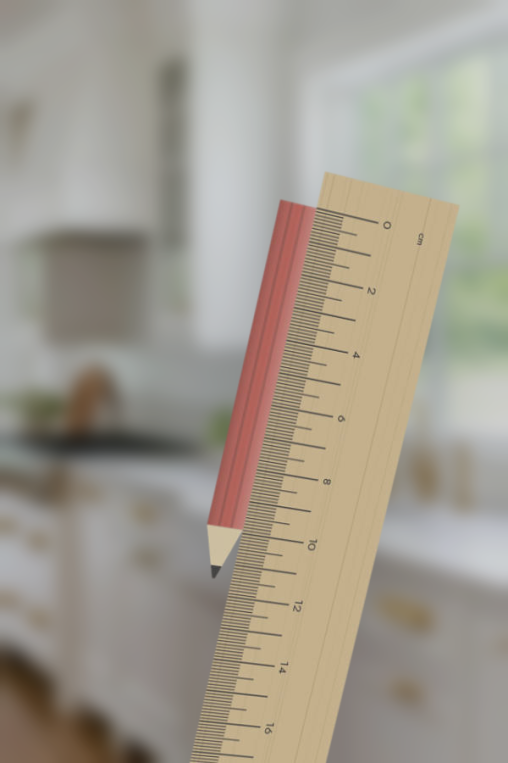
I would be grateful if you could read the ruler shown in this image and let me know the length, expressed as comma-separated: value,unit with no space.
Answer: 11.5,cm
